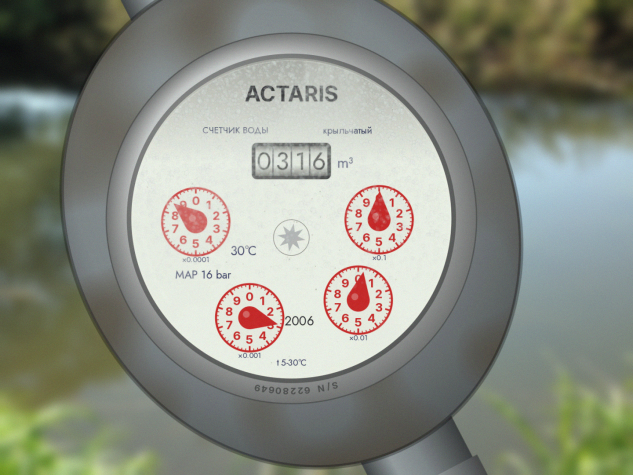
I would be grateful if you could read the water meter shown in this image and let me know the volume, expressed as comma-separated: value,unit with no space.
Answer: 316.0028,m³
